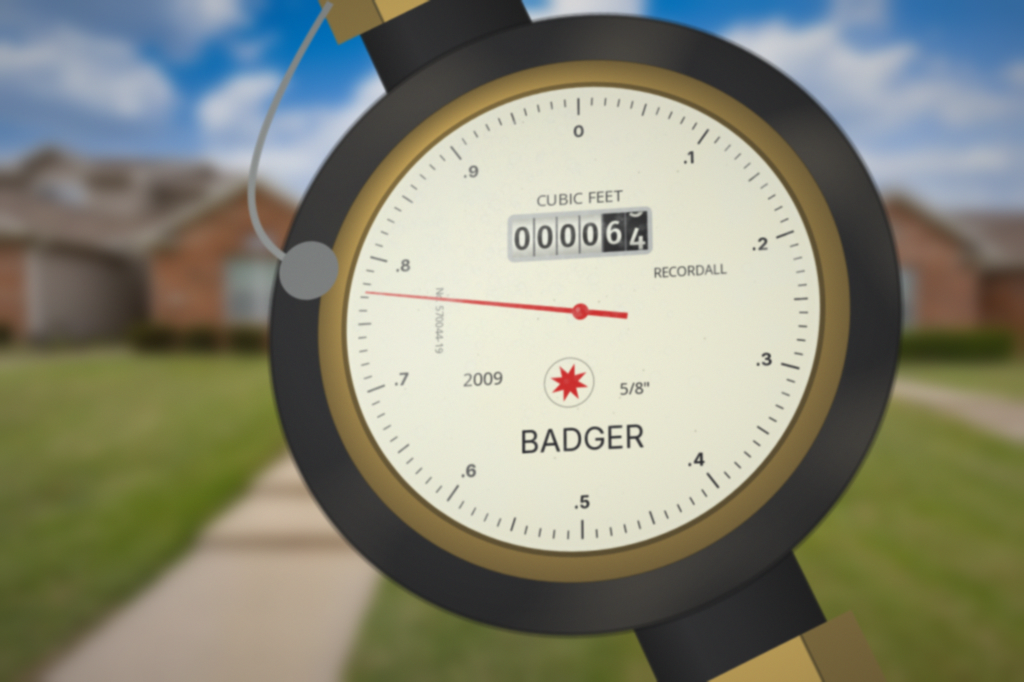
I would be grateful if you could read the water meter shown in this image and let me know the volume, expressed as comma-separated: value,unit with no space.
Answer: 63.77,ft³
